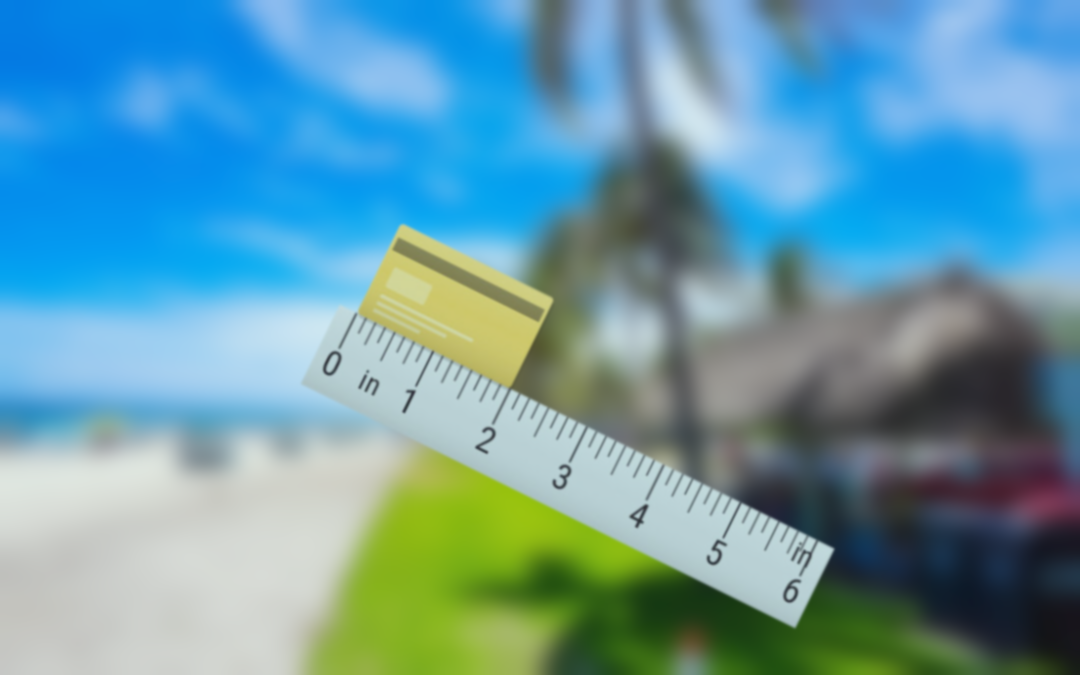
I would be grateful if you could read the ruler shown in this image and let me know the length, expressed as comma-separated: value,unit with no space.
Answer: 2,in
